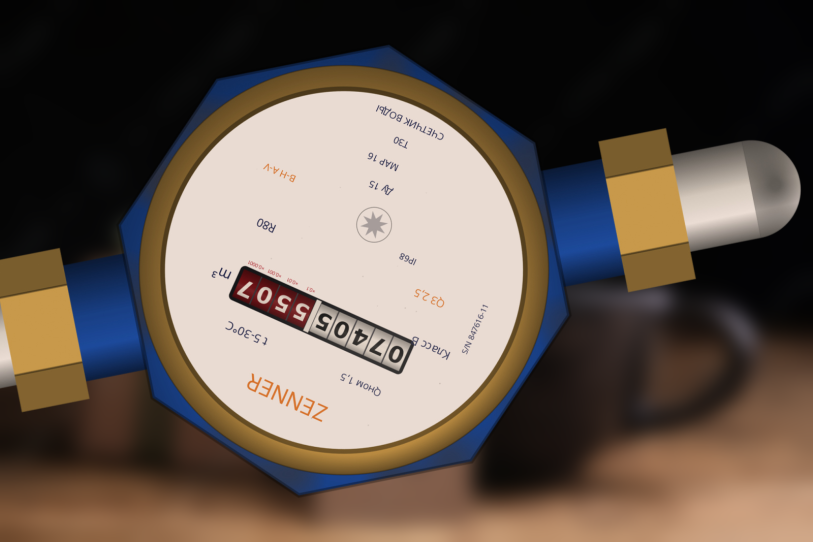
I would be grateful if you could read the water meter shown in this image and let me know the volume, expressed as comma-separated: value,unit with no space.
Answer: 7405.5507,m³
